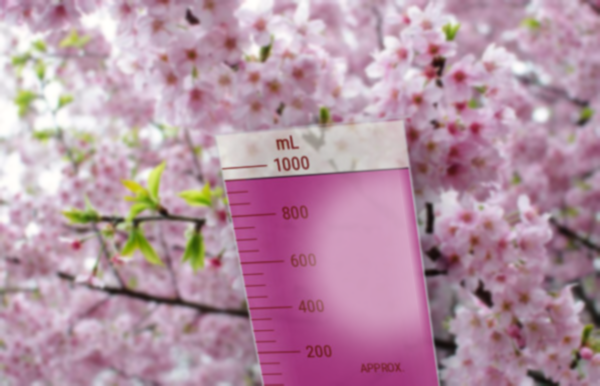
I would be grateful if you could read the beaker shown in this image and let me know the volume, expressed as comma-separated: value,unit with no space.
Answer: 950,mL
